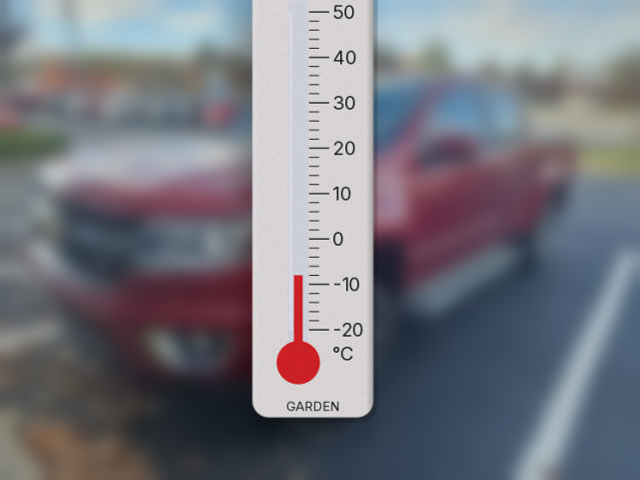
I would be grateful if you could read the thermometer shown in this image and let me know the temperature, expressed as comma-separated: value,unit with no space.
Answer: -8,°C
